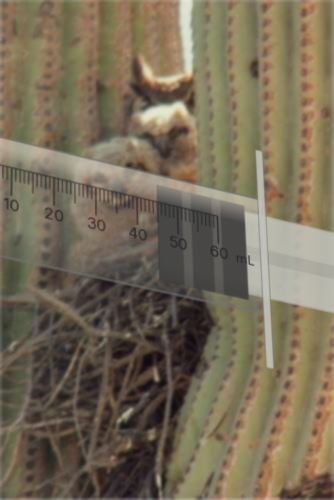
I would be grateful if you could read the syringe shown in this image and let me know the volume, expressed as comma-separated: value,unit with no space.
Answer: 45,mL
